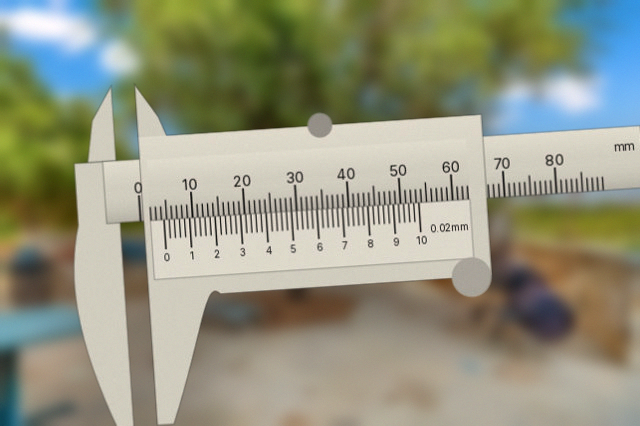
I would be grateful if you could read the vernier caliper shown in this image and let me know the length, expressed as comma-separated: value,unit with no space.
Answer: 4.5,mm
